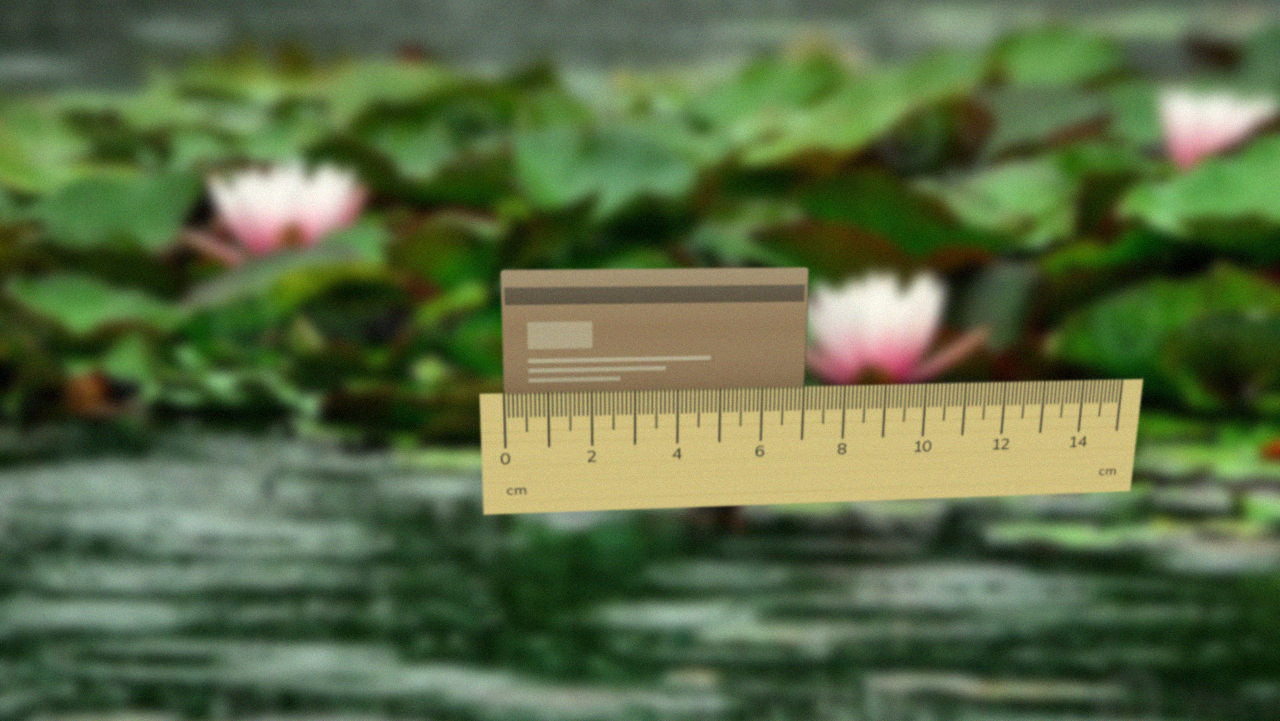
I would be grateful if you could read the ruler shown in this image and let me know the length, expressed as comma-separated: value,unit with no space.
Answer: 7,cm
